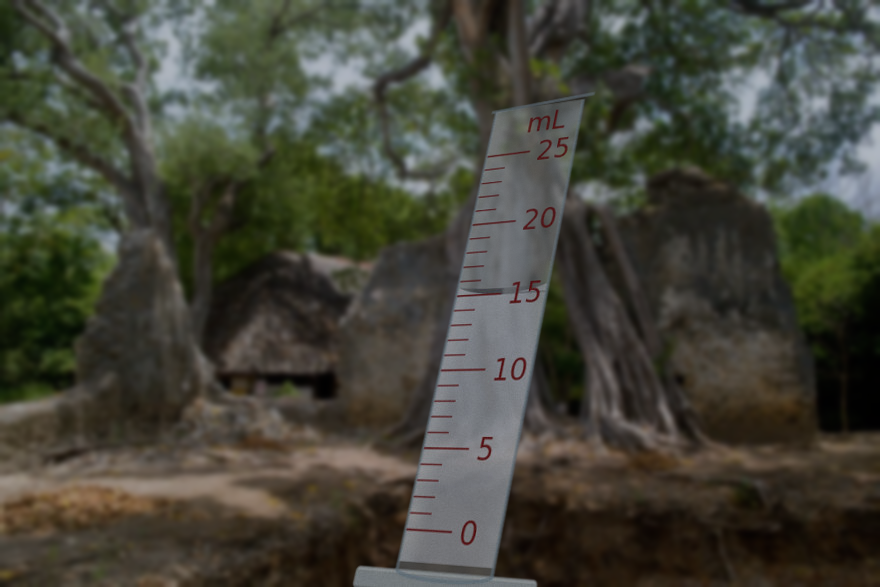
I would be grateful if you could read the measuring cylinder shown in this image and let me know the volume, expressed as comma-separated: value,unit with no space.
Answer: 15,mL
